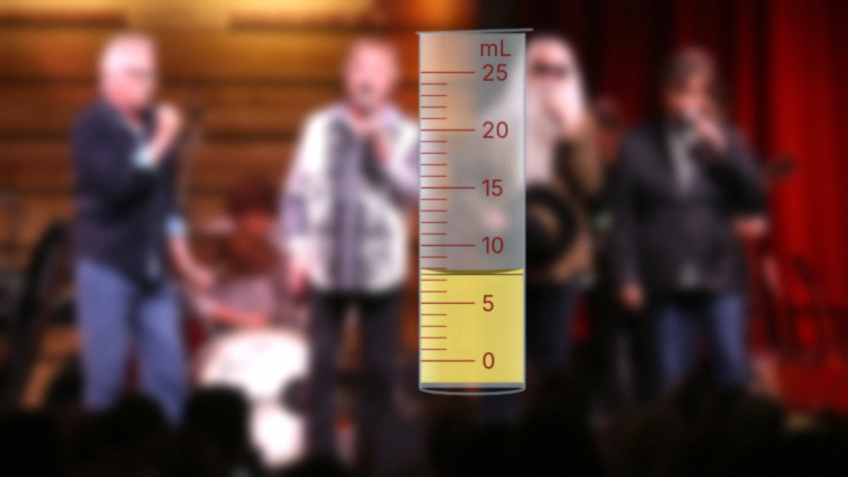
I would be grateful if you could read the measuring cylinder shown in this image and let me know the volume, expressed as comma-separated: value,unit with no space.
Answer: 7.5,mL
